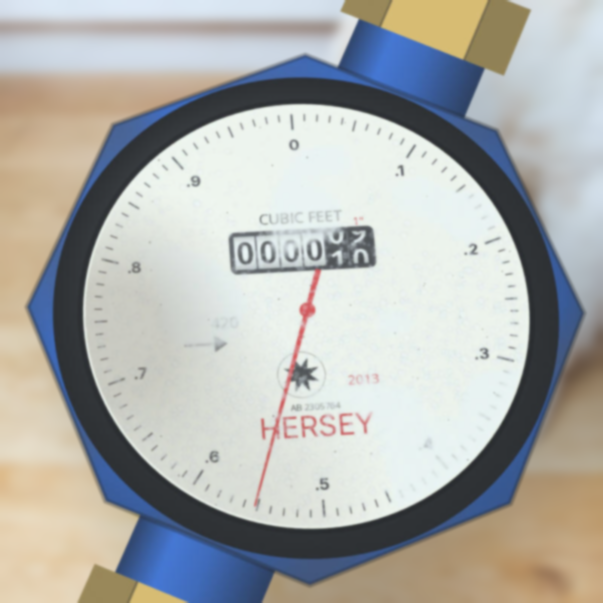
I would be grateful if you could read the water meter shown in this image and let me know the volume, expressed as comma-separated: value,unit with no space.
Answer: 9.55,ft³
